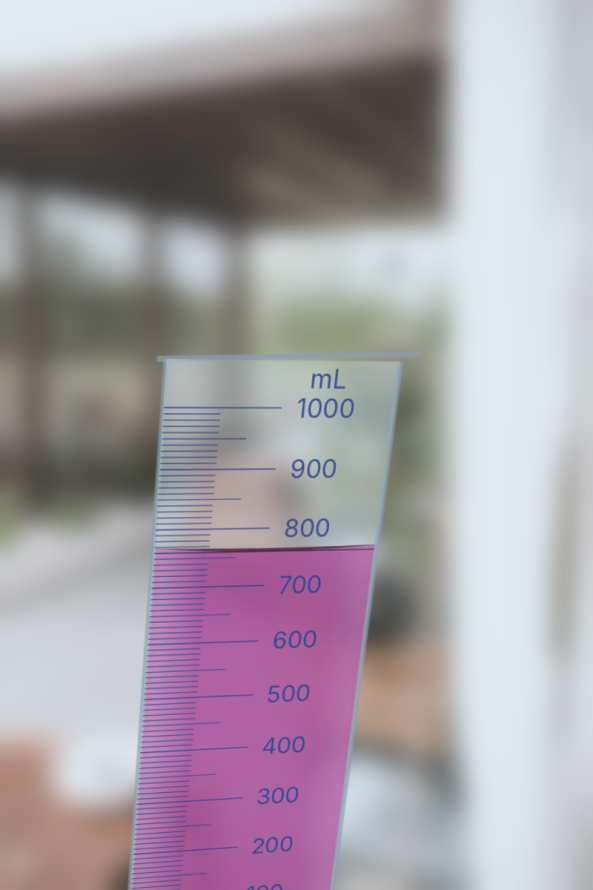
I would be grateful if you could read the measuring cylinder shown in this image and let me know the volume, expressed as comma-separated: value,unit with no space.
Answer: 760,mL
